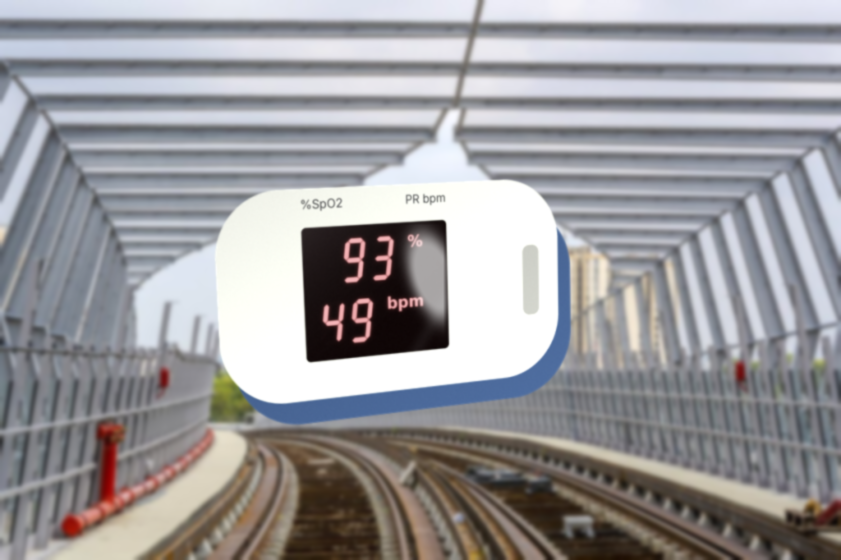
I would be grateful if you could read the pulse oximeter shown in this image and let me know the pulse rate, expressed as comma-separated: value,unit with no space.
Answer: 49,bpm
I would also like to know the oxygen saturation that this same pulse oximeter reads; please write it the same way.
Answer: 93,%
